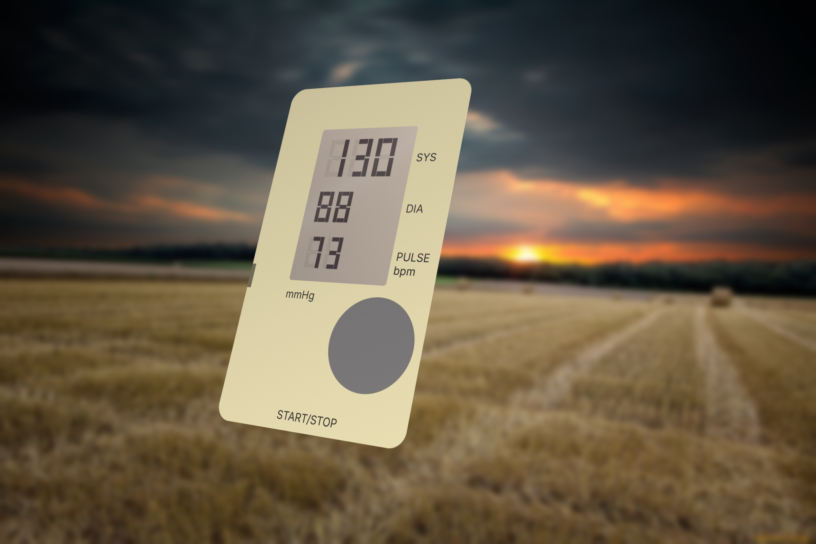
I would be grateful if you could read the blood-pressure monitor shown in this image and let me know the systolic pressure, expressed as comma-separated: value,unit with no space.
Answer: 130,mmHg
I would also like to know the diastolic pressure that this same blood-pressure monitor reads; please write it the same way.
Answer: 88,mmHg
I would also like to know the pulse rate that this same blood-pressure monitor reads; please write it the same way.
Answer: 73,bpm
